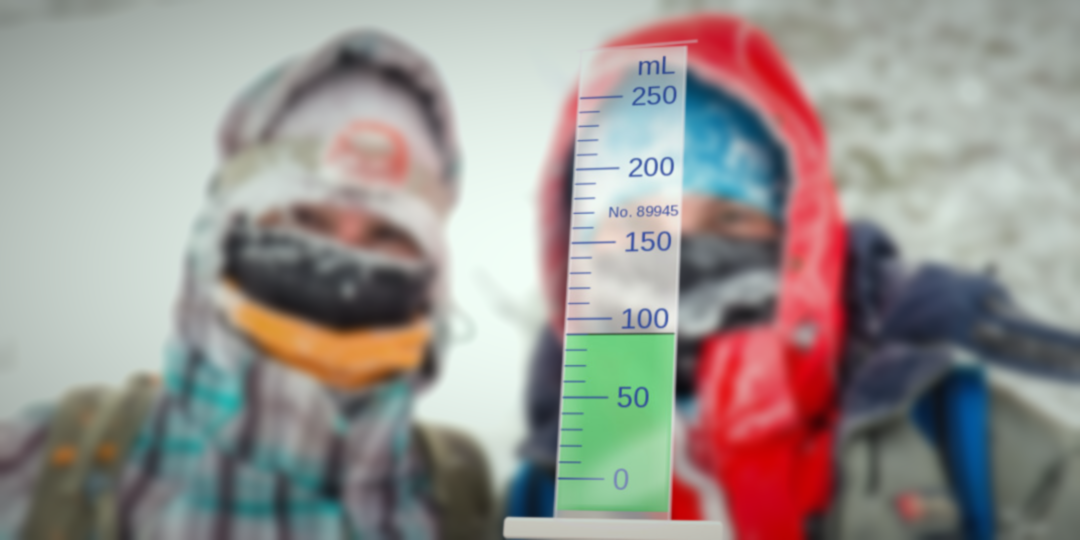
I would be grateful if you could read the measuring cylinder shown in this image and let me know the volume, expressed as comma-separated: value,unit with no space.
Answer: 90,mL
